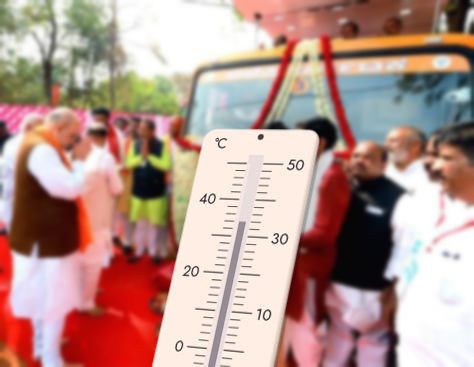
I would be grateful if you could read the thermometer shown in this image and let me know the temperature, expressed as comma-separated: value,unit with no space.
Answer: 34,°C
